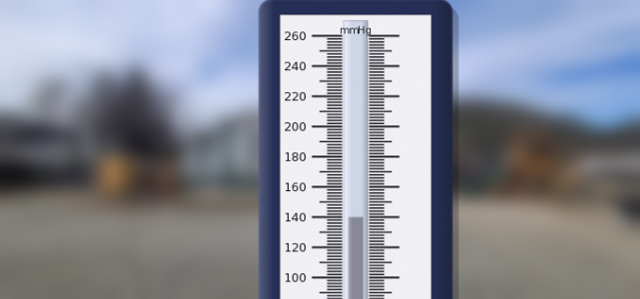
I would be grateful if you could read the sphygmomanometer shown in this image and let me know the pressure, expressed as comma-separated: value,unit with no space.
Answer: 140,mmHg
